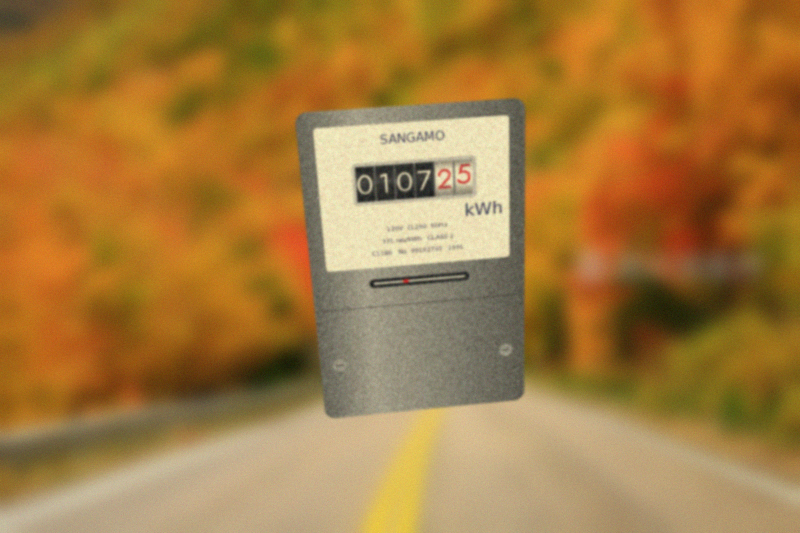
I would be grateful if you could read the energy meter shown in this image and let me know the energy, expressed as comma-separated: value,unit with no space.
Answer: 107.25,kWh
